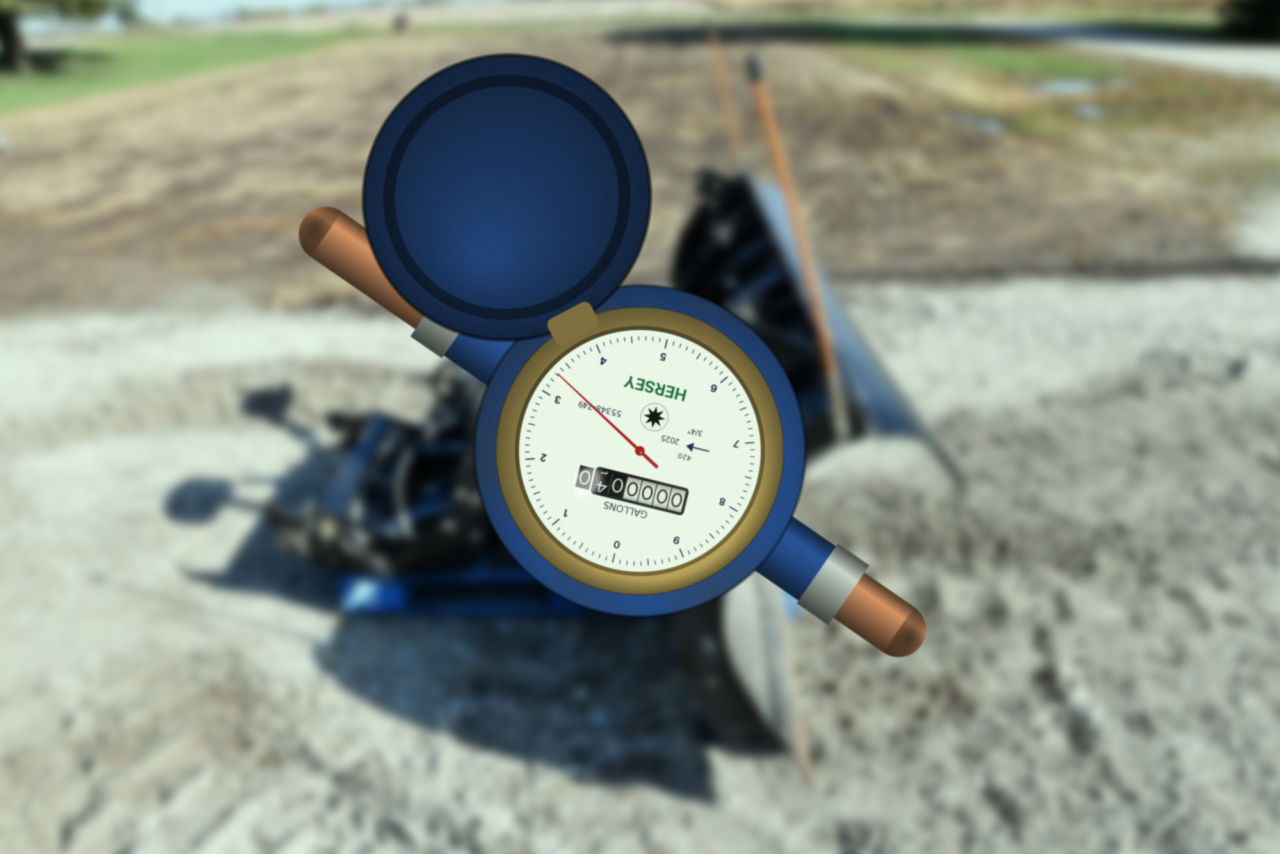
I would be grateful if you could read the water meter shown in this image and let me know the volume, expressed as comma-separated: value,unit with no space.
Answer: 43.3,gal
